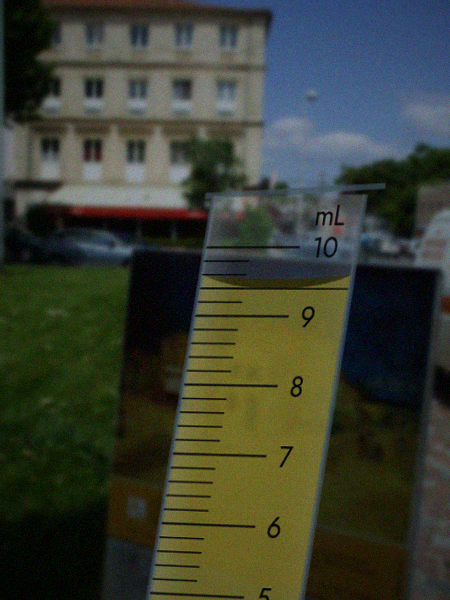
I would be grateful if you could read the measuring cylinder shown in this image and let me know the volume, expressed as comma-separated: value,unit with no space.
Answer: 9.4,mL
